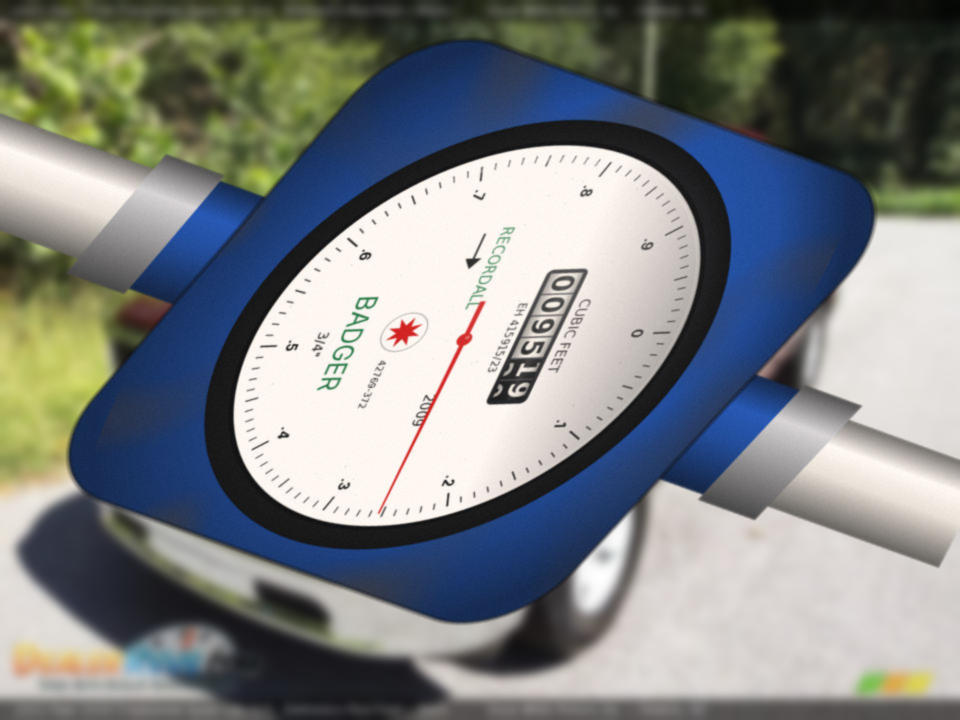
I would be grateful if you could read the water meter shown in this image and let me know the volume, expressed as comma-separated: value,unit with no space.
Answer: 9519.25,ft³
